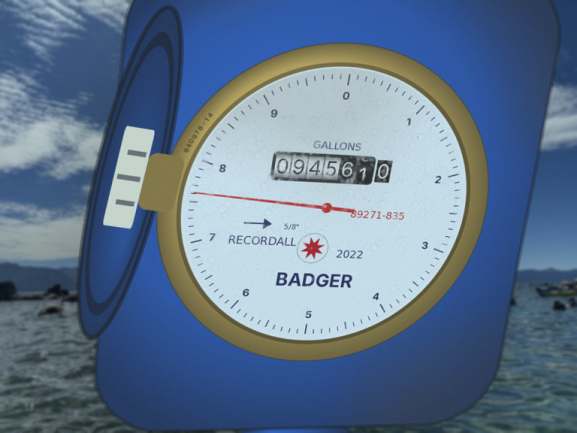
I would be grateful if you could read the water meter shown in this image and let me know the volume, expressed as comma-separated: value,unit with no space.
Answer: 945607.6,gal
